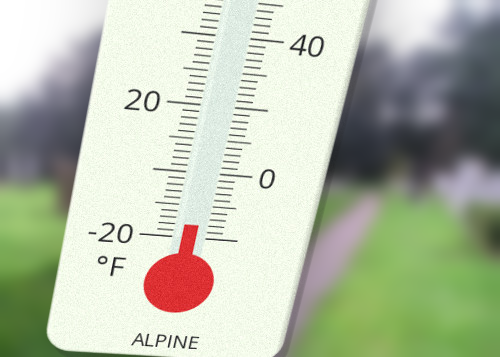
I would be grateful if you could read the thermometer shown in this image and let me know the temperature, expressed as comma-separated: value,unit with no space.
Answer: -16,°F
